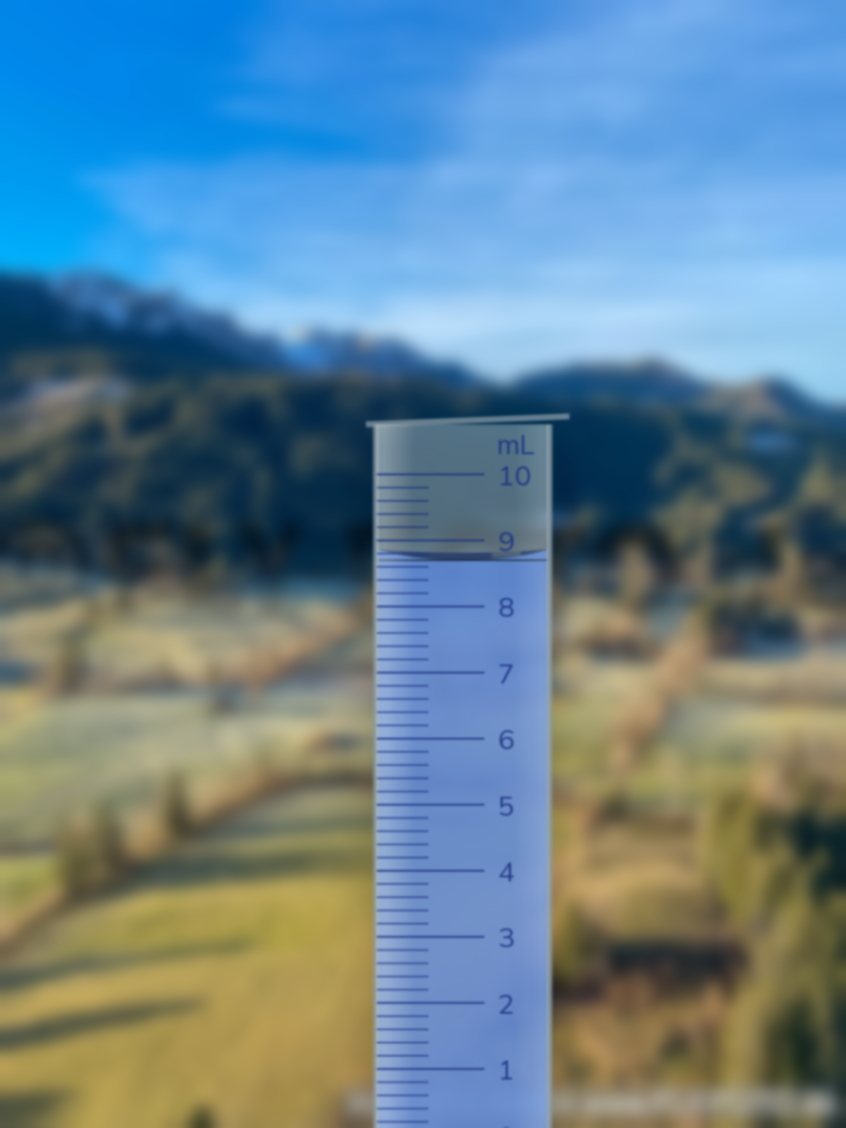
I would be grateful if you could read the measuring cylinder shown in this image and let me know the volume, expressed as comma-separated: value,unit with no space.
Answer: 8.7,mL
